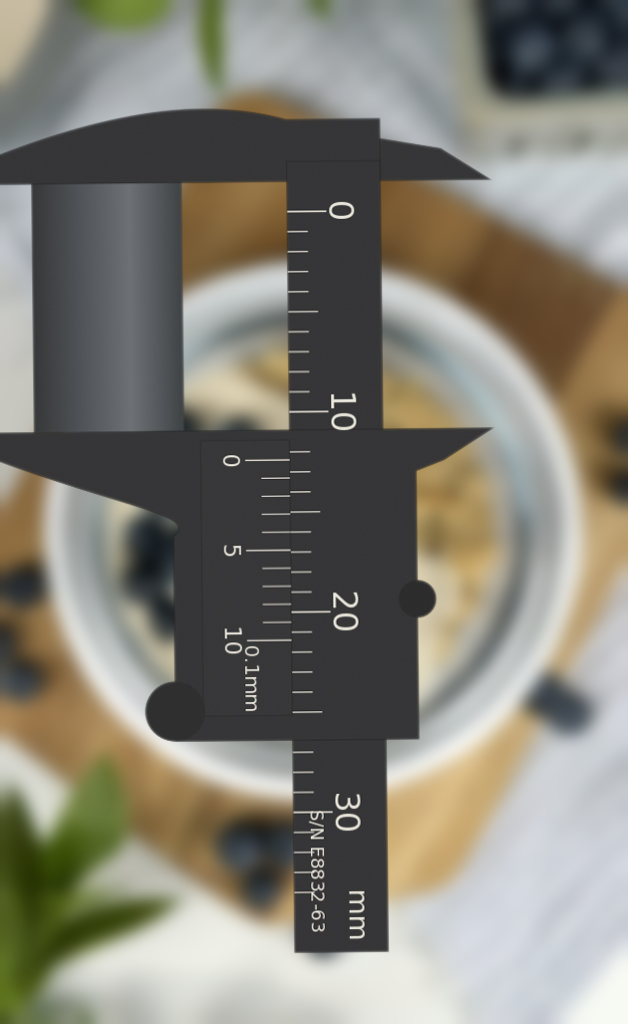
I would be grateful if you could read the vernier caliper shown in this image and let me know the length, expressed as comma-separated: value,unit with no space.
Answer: 12.4,mm
